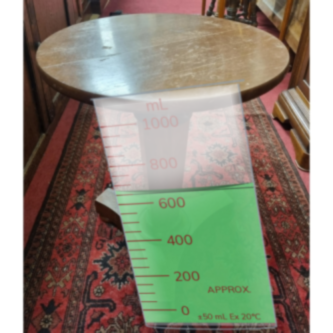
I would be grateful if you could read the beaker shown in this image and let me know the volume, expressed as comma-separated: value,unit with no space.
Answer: 650,mL
